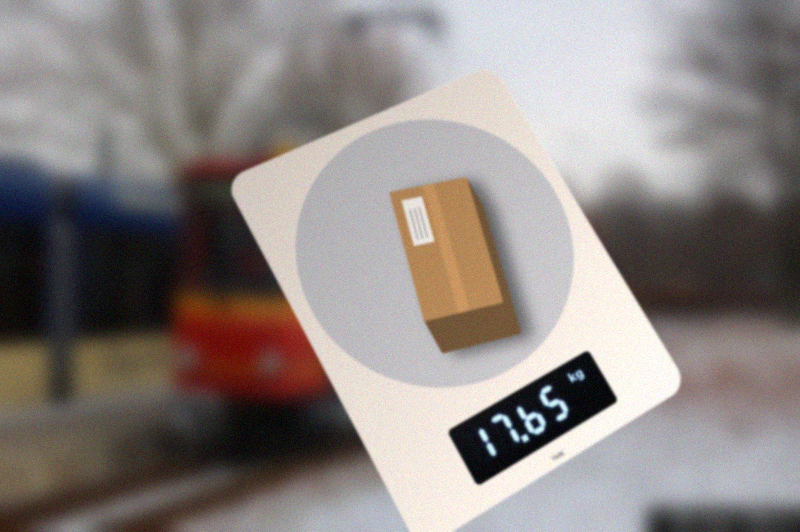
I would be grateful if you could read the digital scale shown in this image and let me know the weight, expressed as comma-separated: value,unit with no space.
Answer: 17.65,kg
